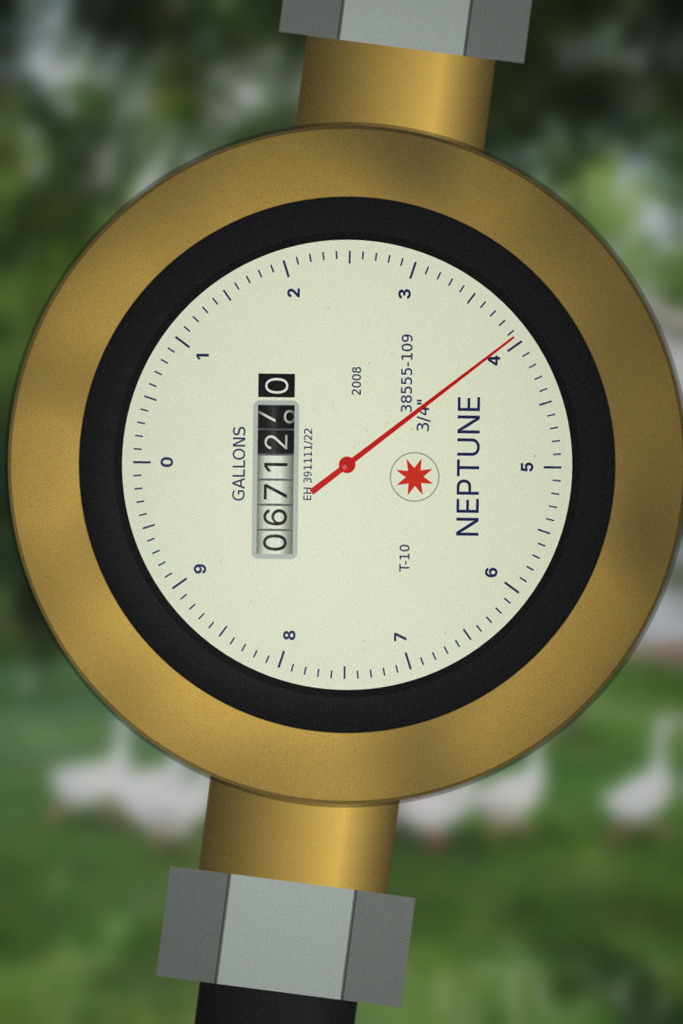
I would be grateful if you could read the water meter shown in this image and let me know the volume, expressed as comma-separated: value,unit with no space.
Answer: 671273.9,gal
